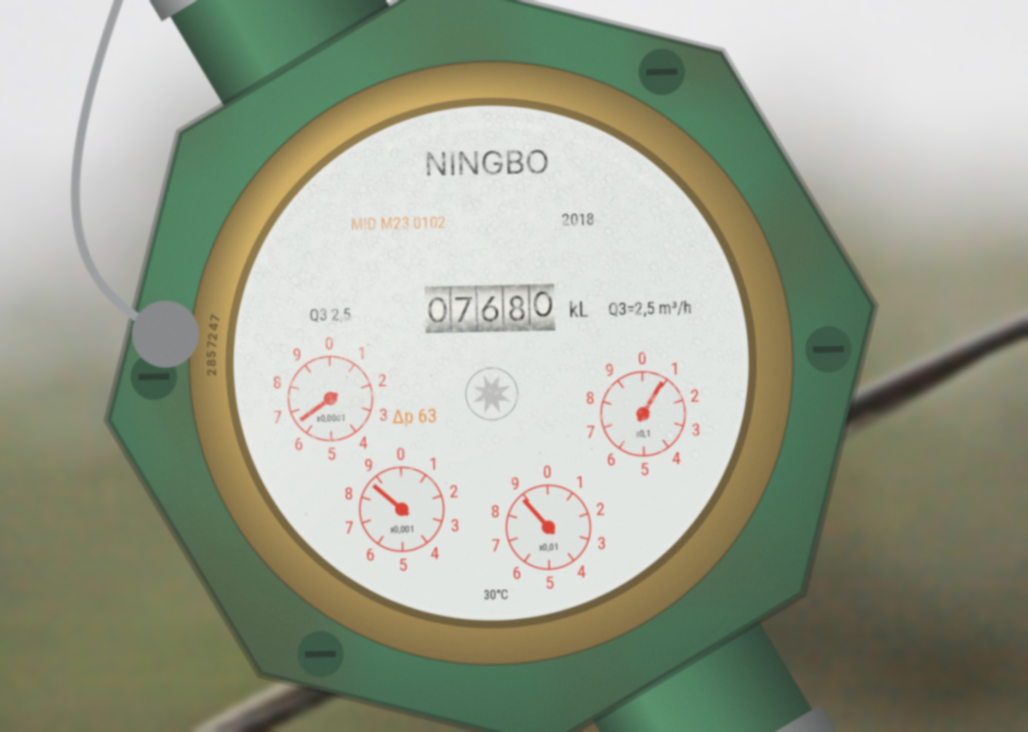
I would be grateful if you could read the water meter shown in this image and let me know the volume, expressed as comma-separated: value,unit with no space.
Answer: 7680.0886,kL
